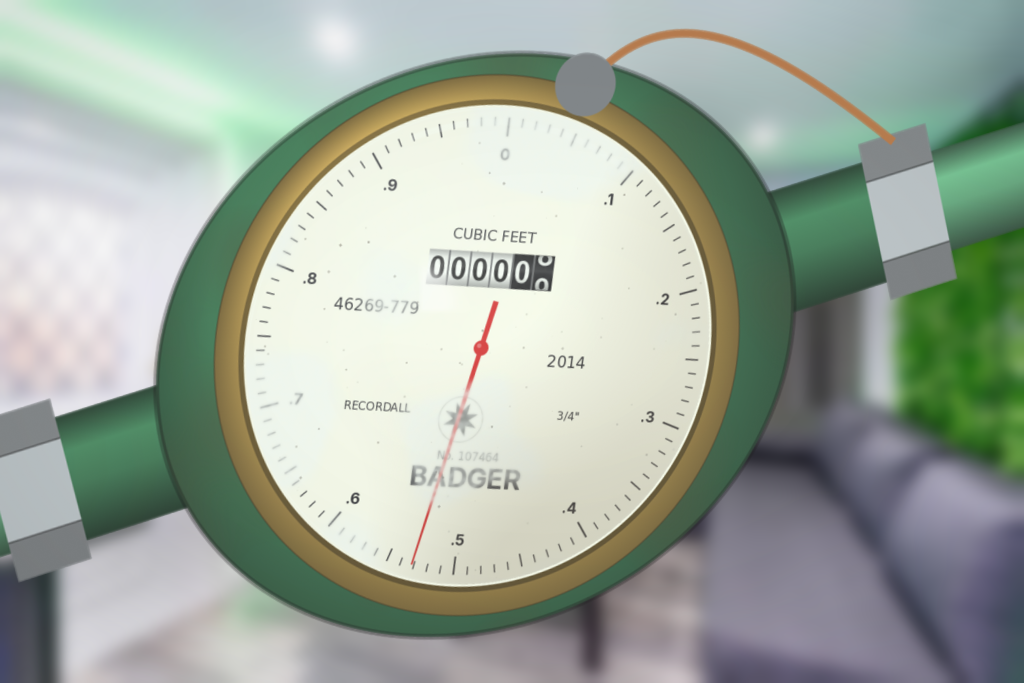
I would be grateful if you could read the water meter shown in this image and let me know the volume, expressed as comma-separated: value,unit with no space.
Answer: 8.53,ft³
